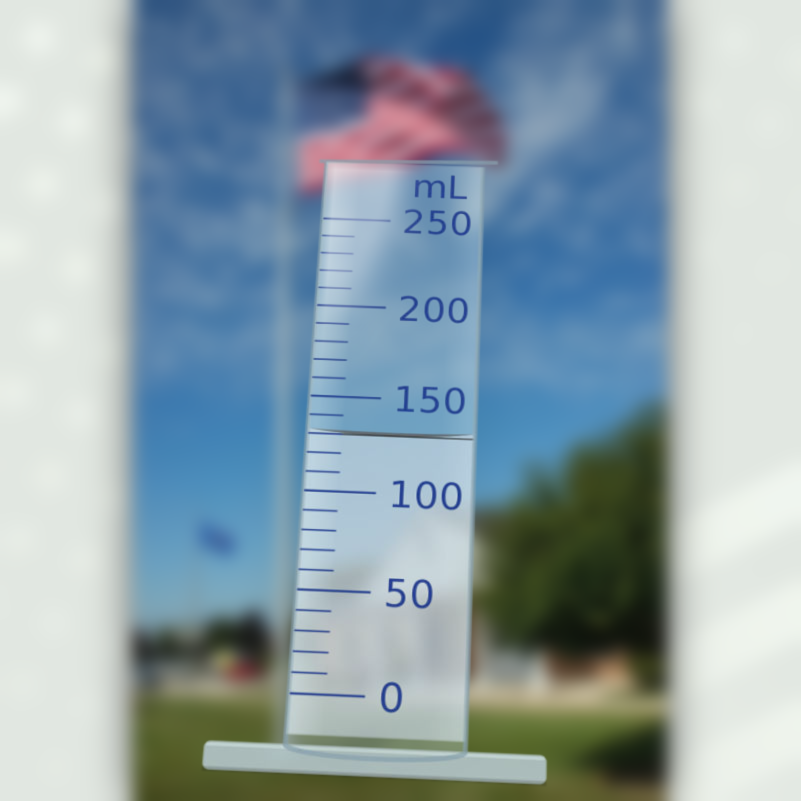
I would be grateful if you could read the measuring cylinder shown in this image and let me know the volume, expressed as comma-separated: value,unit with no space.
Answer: 130,mL
